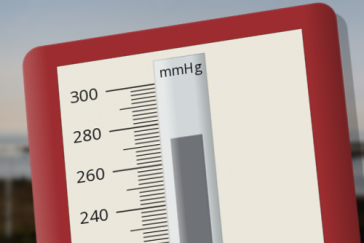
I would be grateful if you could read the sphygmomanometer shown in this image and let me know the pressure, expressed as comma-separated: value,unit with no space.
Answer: 272,mmHg
